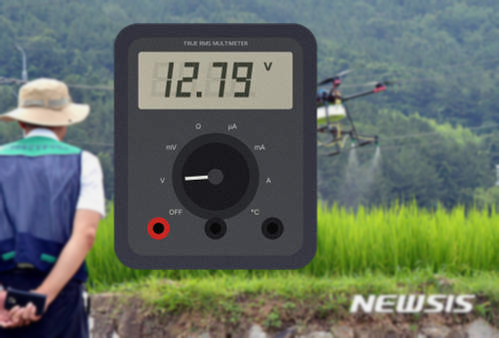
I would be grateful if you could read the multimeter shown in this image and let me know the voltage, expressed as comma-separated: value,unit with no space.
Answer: 12.79,V
